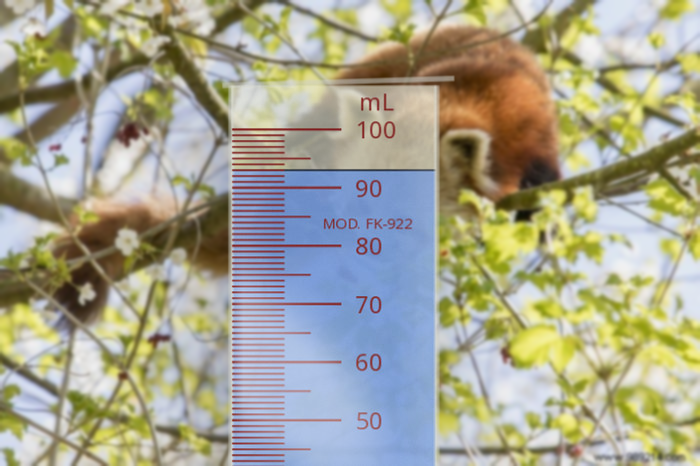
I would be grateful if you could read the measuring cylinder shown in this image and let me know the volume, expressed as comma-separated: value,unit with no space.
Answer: 93,mL
